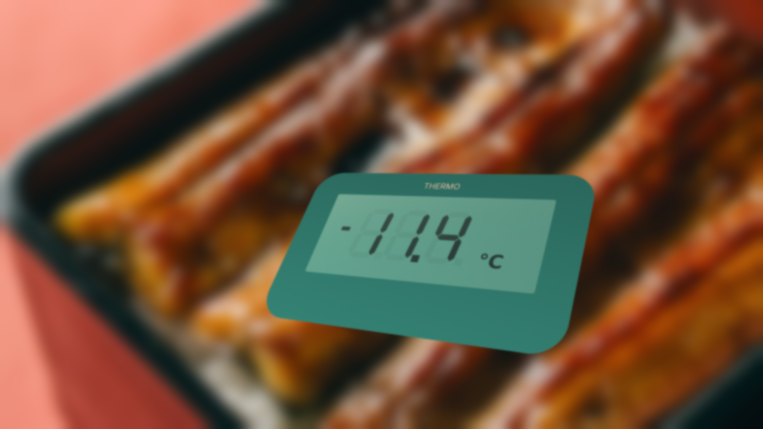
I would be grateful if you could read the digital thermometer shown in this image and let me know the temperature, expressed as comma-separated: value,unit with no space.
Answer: -11.4,°C
